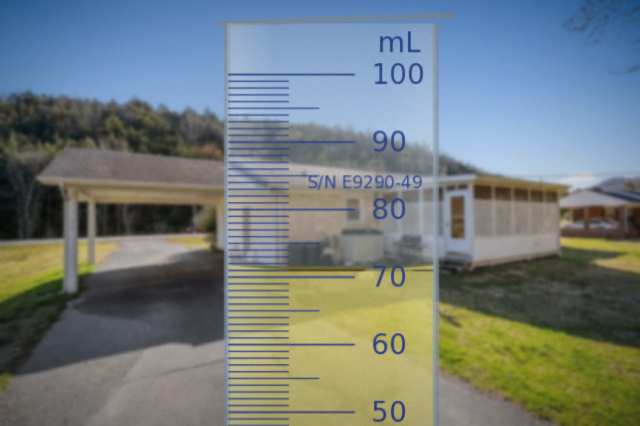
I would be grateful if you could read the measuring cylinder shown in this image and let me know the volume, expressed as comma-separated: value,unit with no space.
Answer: 71,mL
